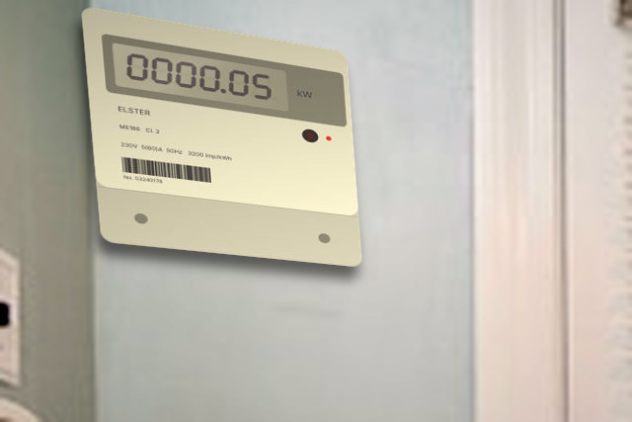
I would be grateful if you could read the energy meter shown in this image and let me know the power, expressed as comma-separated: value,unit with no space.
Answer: 0.05,kW
